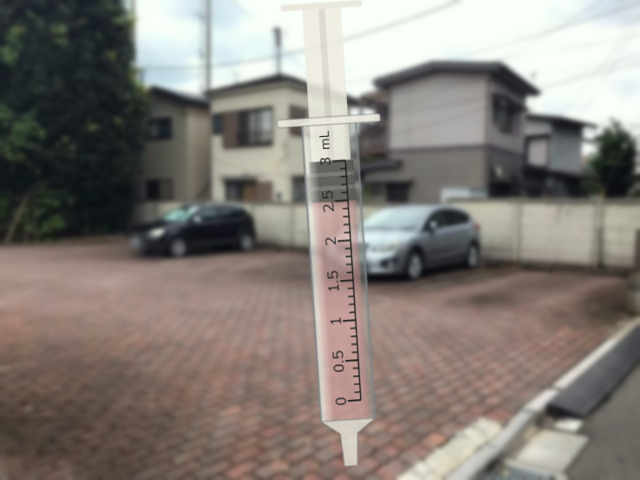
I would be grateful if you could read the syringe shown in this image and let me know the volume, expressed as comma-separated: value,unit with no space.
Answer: 2.5,mL
